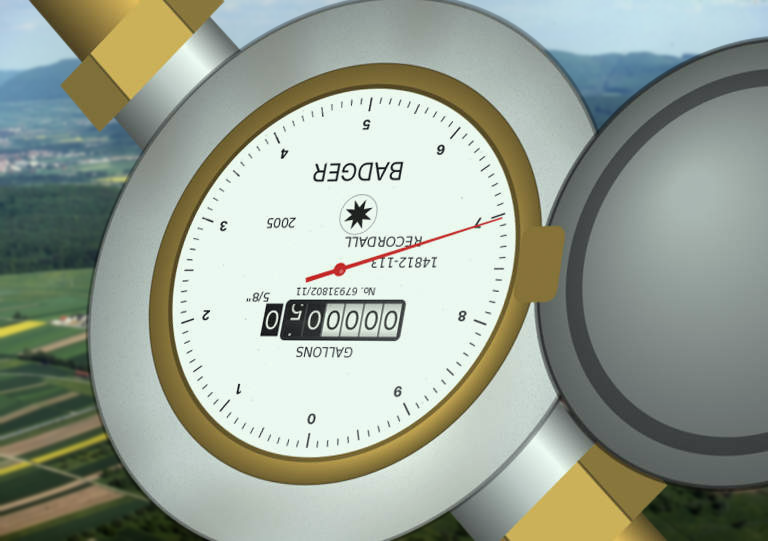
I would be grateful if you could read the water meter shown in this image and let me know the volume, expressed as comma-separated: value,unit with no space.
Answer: 47.0,gal
